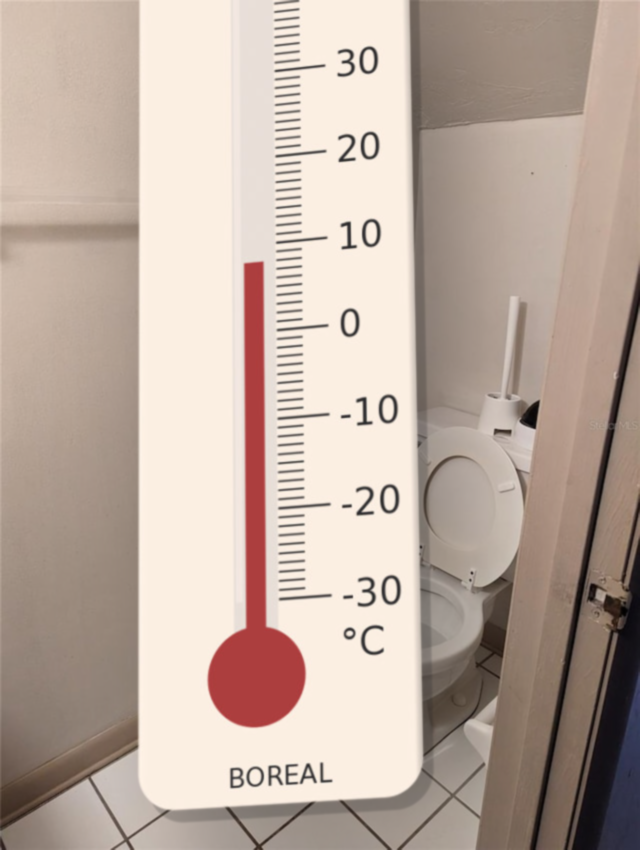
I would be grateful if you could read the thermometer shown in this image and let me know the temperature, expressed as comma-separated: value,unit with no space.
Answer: 8,°C
